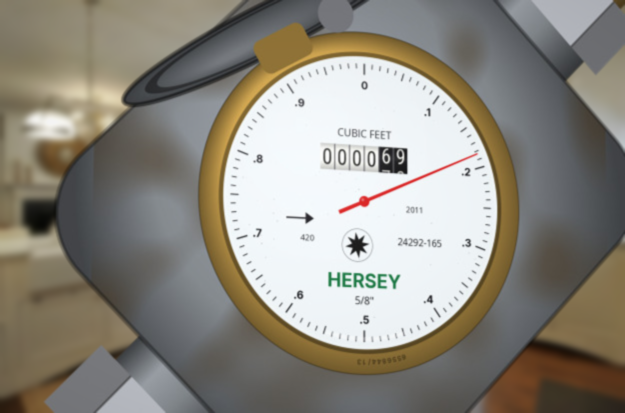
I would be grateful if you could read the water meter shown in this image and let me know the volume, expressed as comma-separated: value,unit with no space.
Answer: 69.18,ft³
